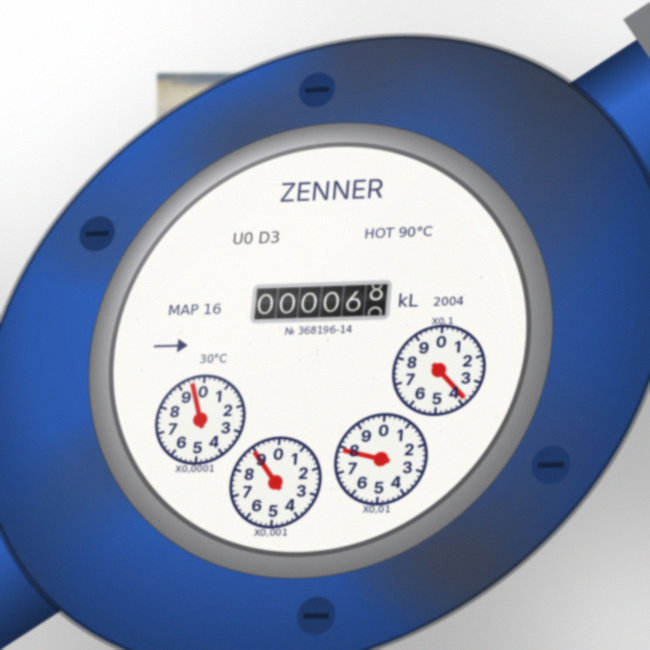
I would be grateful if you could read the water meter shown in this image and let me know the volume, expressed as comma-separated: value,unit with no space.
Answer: 68.3789,kL
